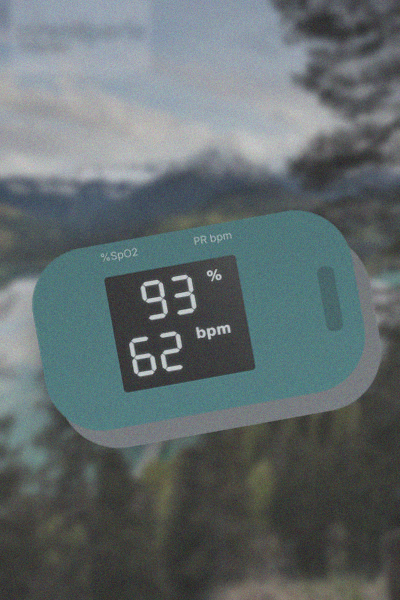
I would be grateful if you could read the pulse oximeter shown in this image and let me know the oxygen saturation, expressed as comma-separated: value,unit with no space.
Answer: 93,%
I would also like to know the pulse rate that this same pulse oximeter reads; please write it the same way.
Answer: 62,bpm
